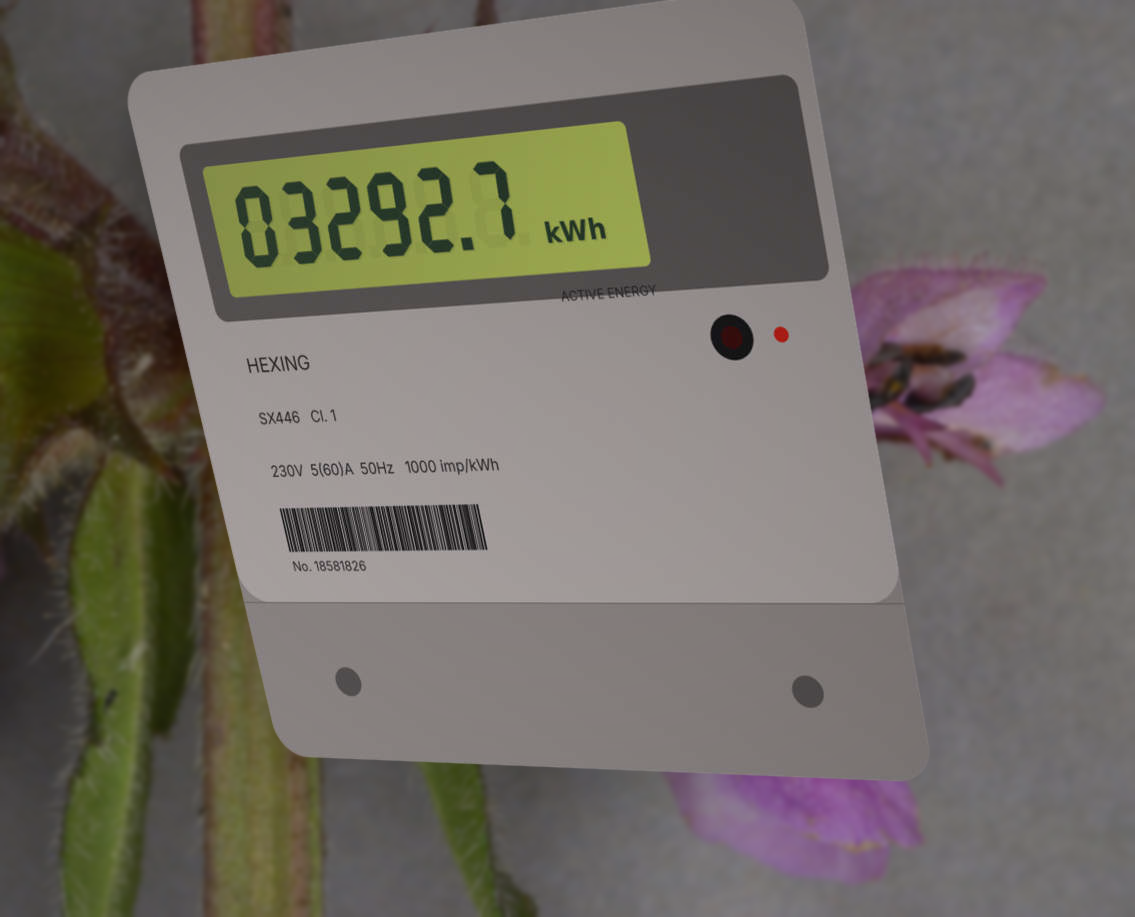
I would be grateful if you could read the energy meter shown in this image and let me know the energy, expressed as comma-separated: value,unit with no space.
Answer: 3292.7,kWh
